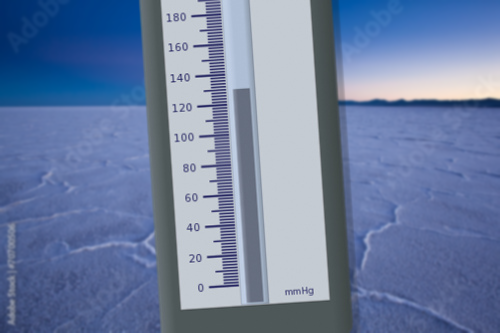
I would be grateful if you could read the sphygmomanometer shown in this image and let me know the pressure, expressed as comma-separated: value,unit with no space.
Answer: 130,mmHg
